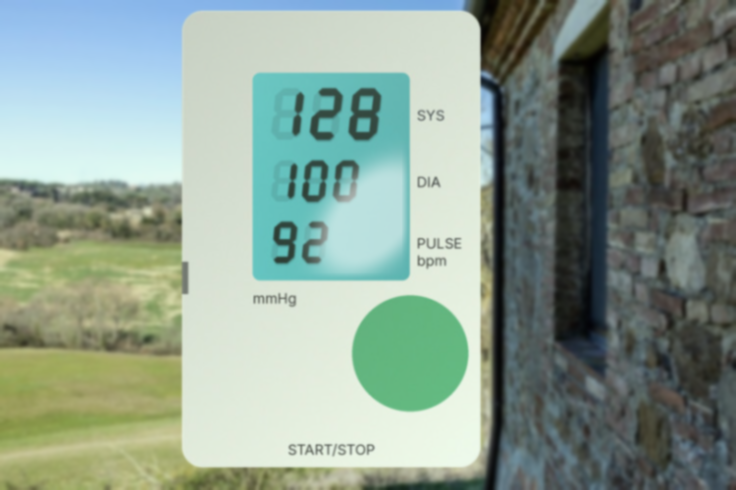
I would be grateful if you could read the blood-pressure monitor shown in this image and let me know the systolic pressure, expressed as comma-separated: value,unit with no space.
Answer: 128,mmHg
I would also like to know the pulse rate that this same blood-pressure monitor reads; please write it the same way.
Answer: 92,bpm
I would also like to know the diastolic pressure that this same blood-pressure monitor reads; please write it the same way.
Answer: 100,mmHg
